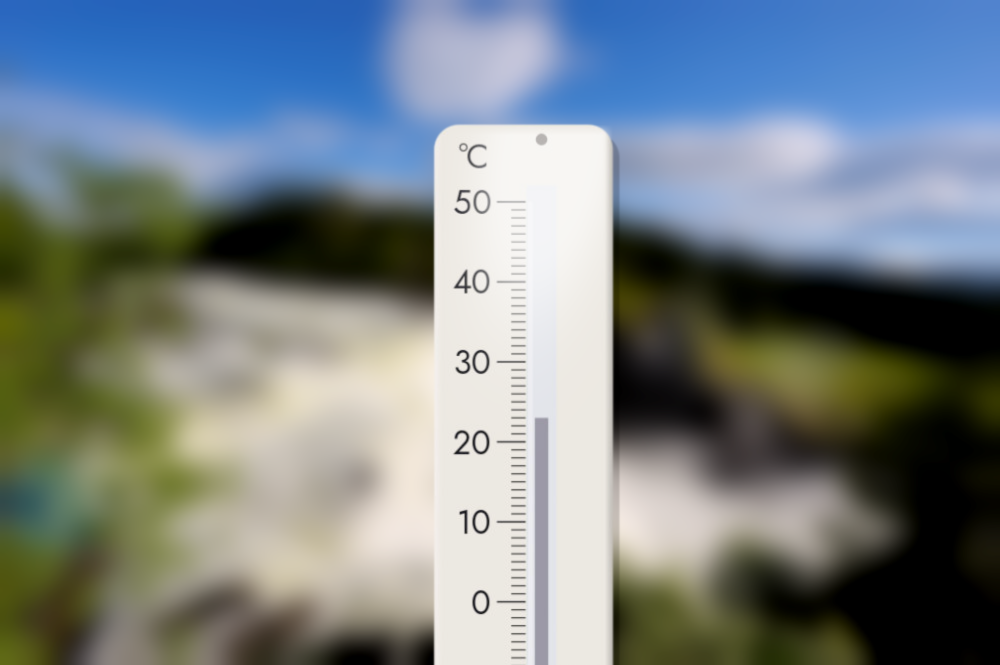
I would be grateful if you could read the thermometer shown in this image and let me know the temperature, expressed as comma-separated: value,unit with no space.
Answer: 23,°C
